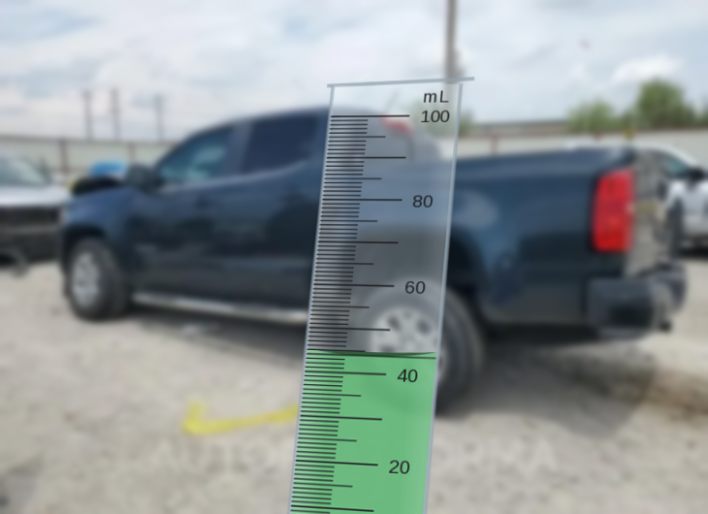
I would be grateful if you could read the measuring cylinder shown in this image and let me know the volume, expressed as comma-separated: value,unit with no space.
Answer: 44,mL
